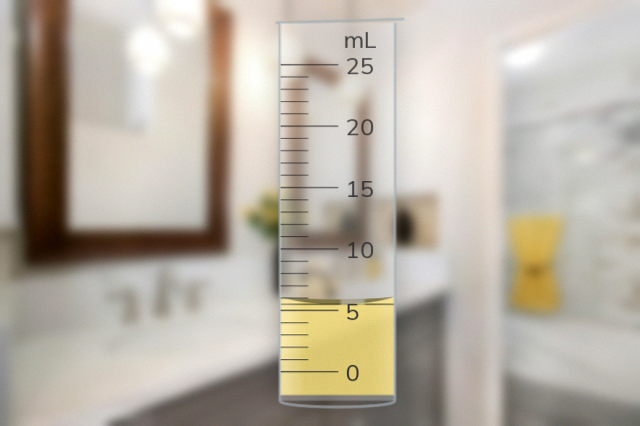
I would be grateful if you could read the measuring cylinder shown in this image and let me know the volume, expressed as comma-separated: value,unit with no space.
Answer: 5.5,mL
